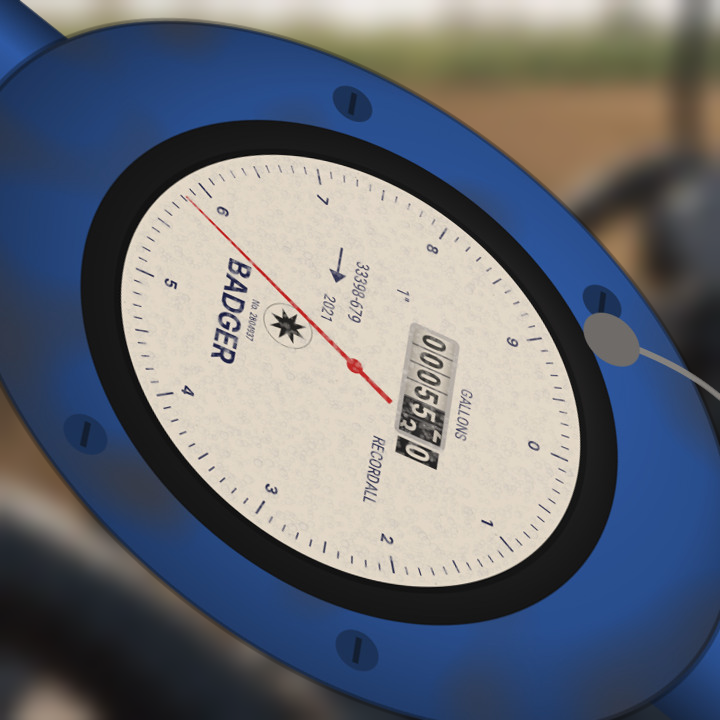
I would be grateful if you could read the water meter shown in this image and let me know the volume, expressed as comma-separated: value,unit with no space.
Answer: 5525.8,gal
